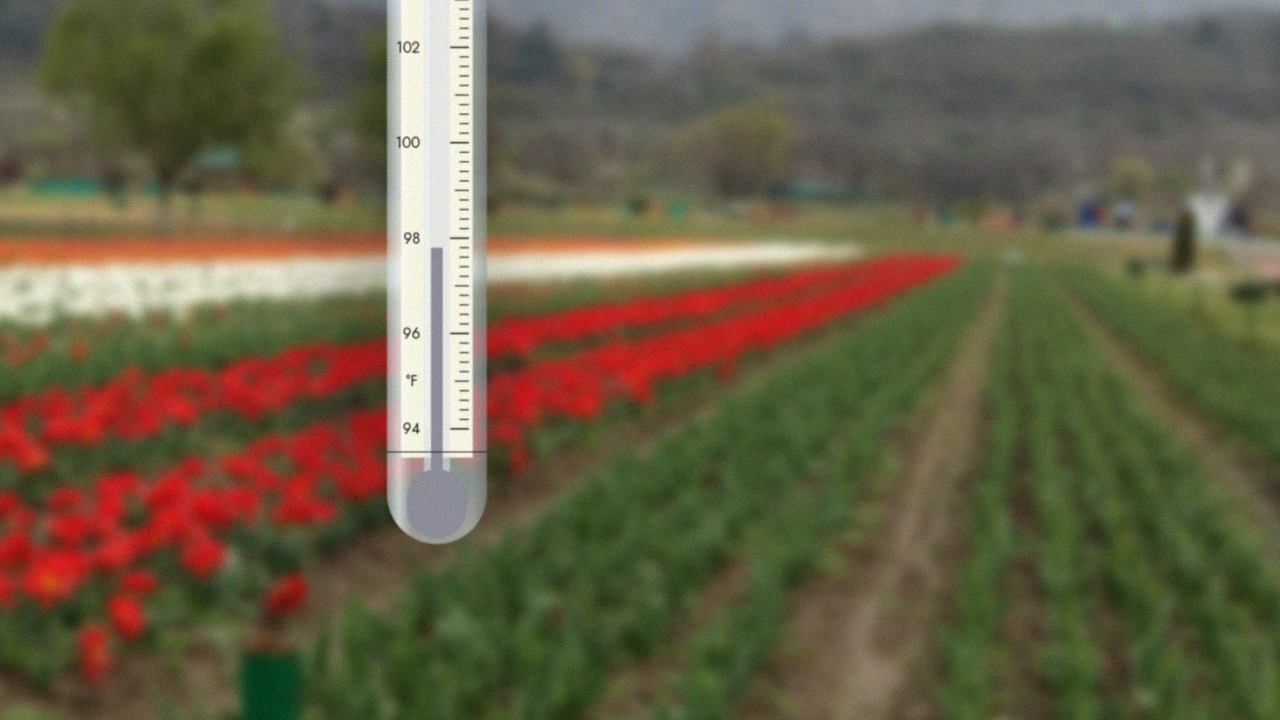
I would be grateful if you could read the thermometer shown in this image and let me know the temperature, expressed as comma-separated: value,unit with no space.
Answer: 97.8,°F
